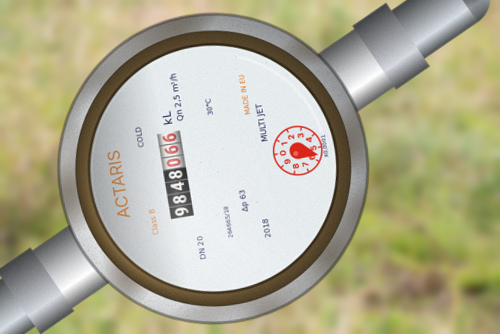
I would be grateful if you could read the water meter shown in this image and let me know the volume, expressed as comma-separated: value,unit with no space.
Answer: 9848.0665,kL
